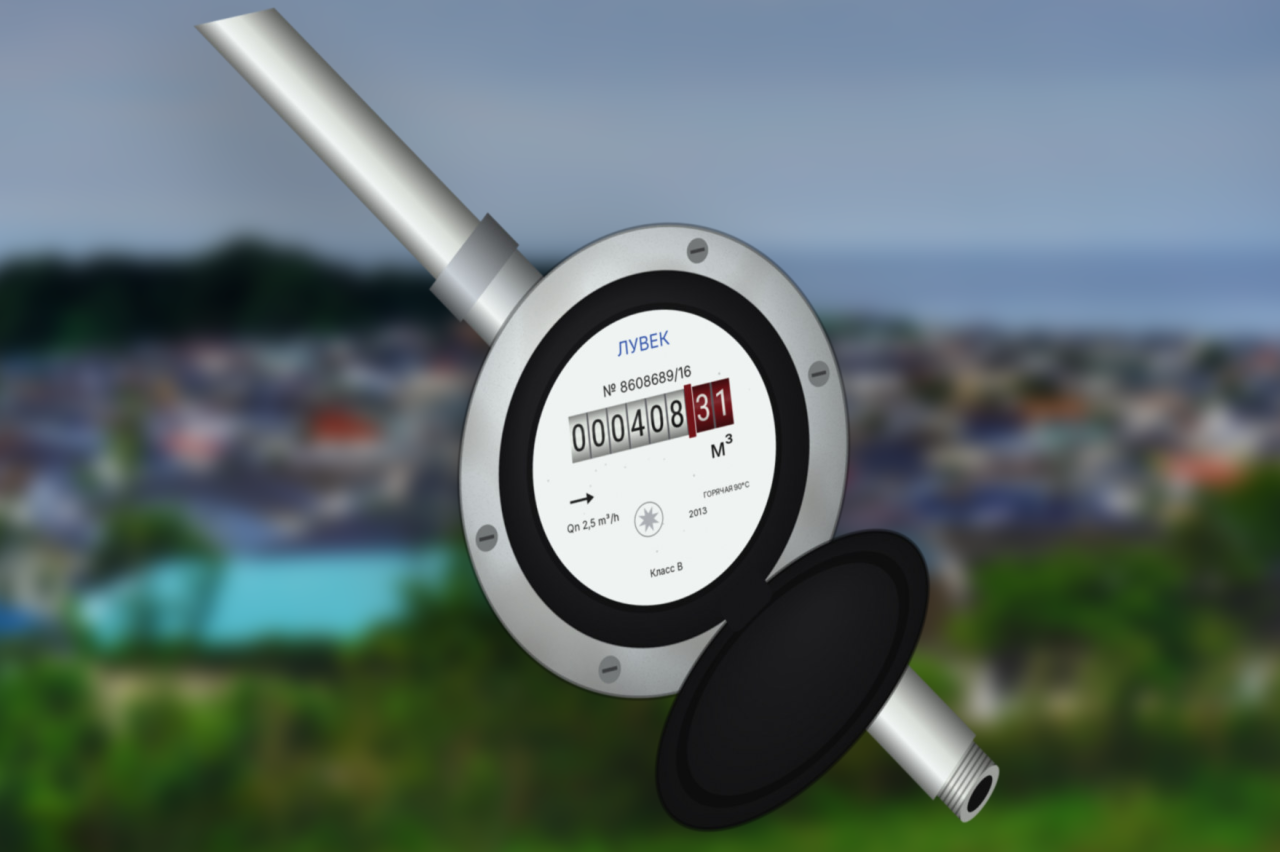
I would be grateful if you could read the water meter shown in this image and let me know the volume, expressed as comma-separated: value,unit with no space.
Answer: 408.31,m³
